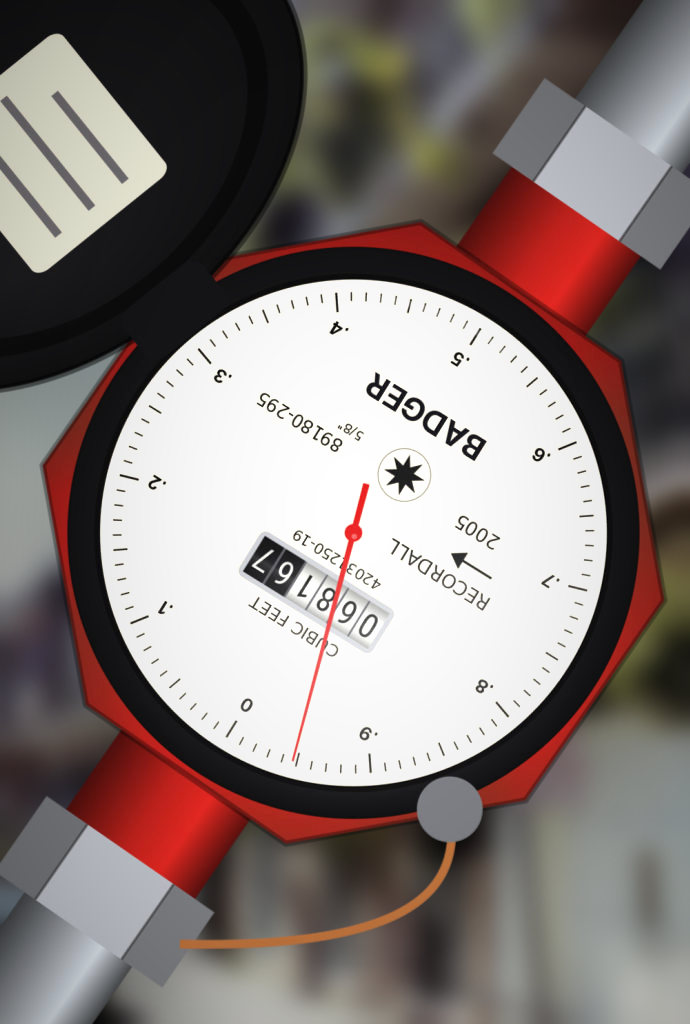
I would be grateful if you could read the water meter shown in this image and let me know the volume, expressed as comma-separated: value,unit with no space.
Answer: 68166.95,ft³
